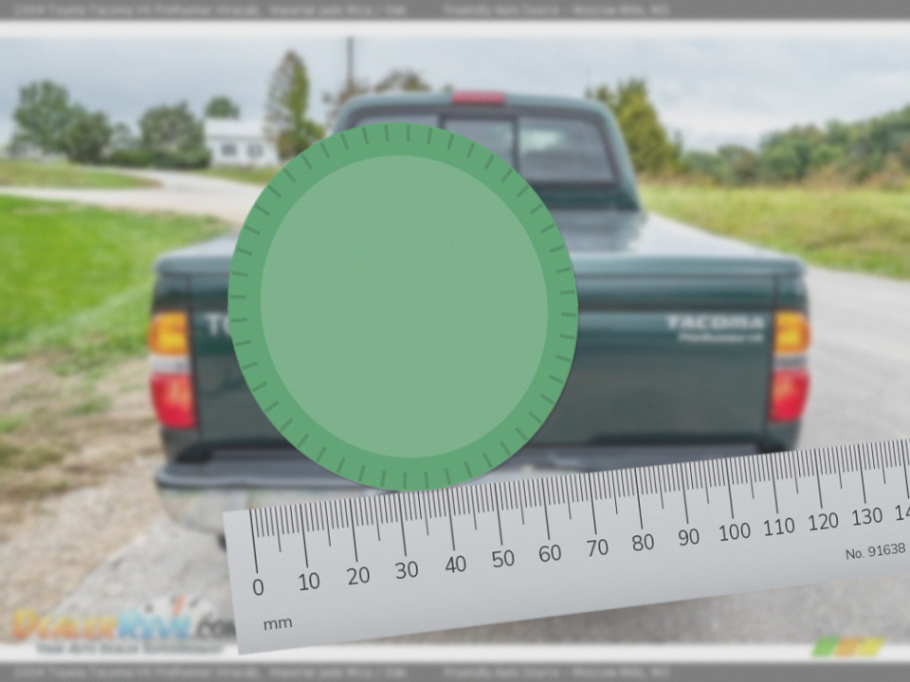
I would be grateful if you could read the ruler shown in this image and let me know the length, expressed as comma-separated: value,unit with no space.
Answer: 72,mm
